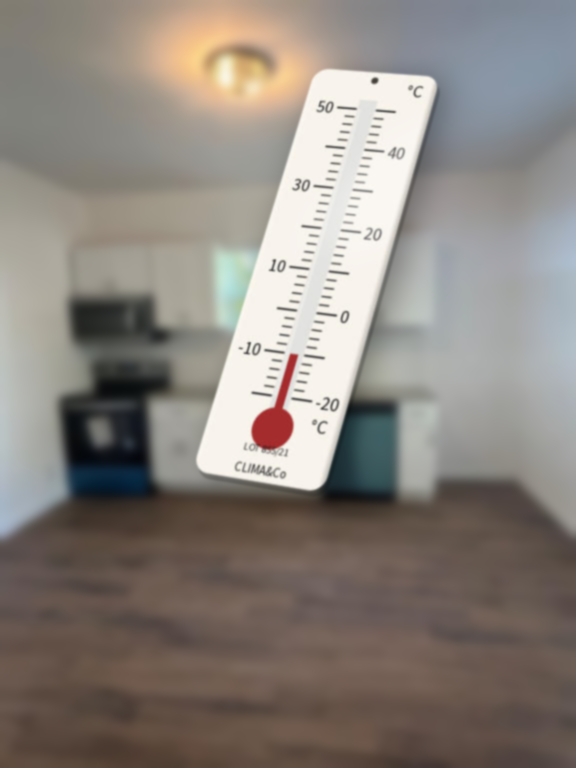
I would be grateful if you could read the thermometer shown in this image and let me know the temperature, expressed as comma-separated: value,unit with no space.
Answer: -10,°C
